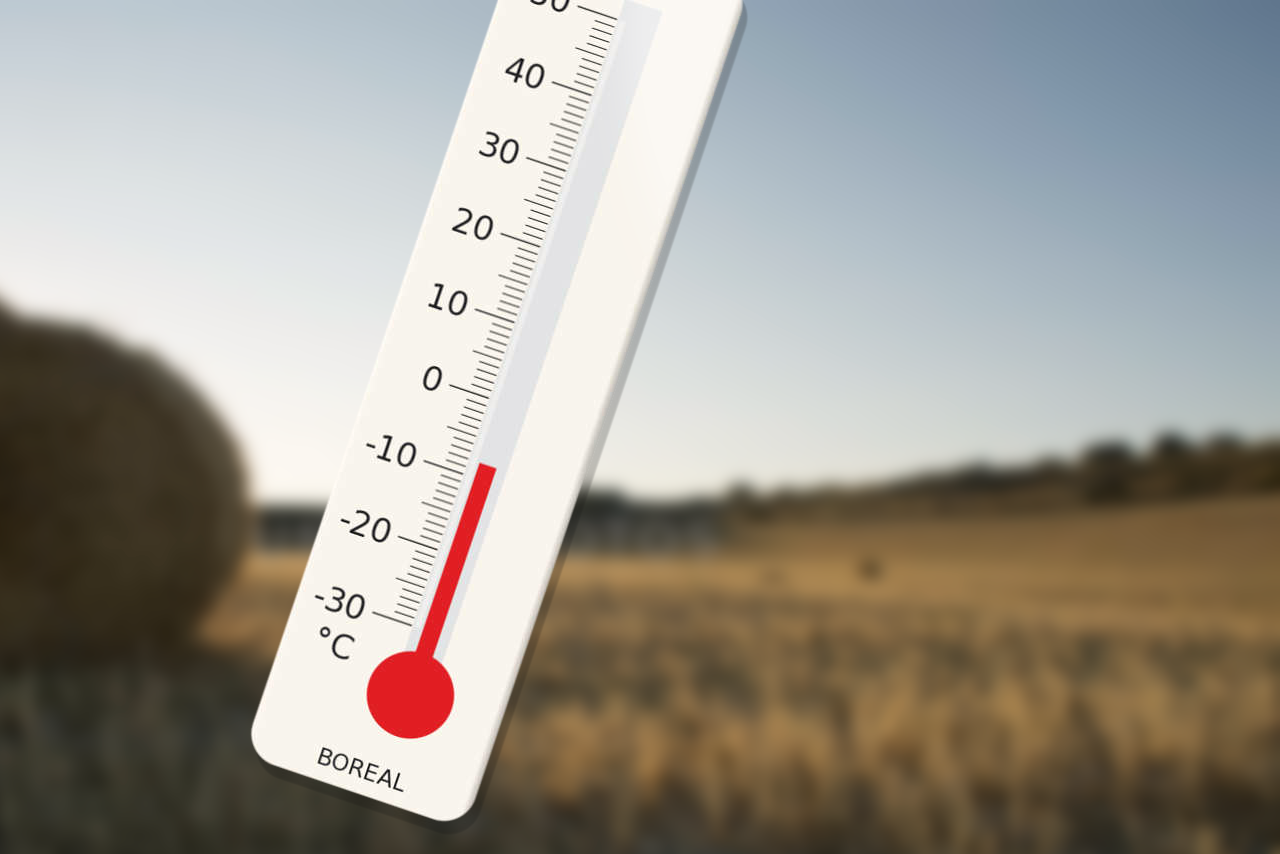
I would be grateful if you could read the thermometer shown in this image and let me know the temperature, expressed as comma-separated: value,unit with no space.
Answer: -8,°C
